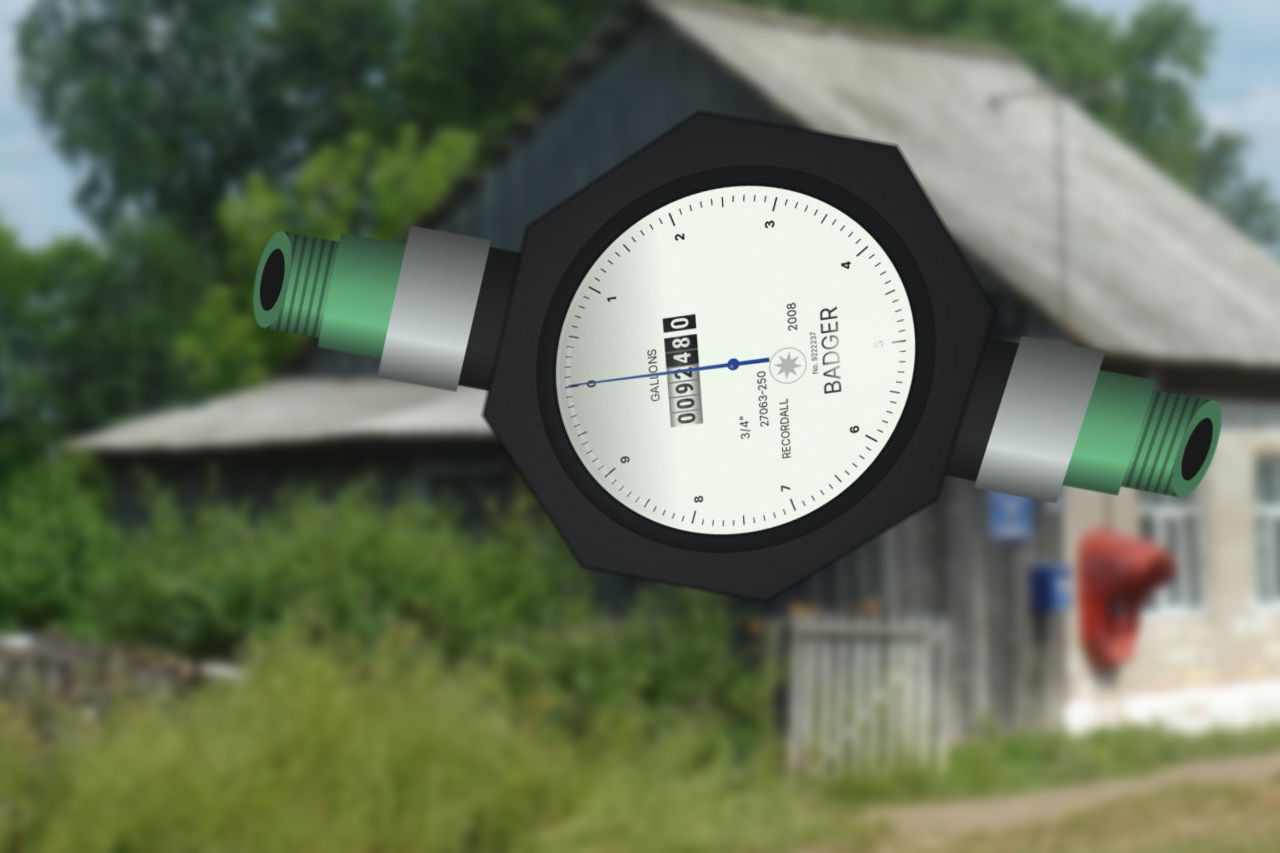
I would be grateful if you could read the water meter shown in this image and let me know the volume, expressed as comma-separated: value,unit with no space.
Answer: 92480.0,gal
